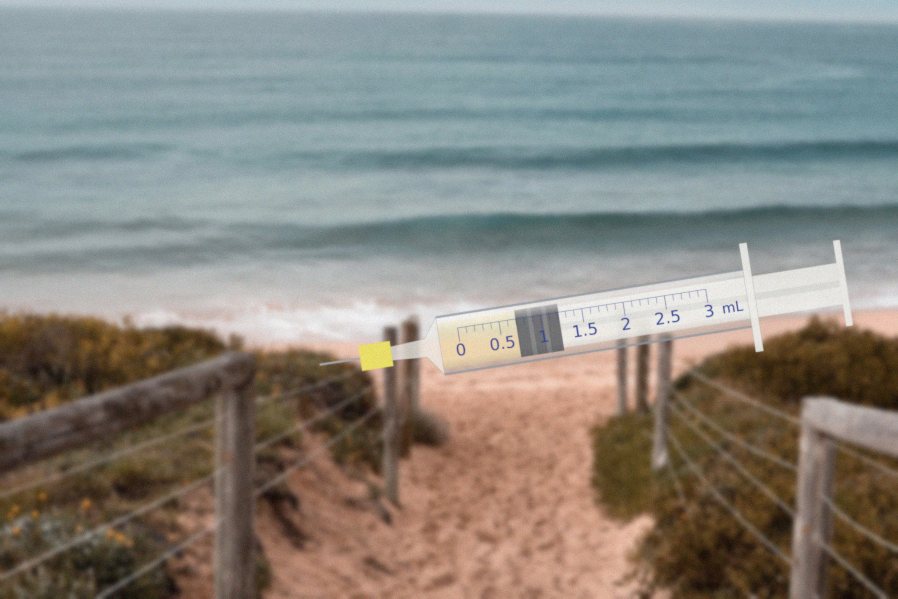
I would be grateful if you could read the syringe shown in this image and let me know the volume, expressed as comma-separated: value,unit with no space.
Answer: 0.7,mL
